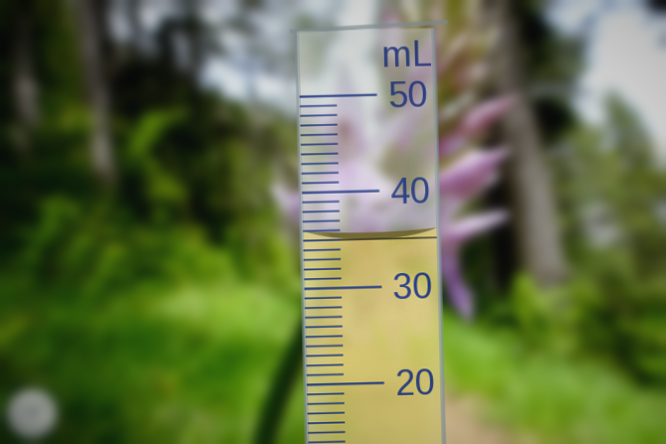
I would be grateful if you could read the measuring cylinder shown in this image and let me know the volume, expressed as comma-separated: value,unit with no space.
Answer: 35,mL
